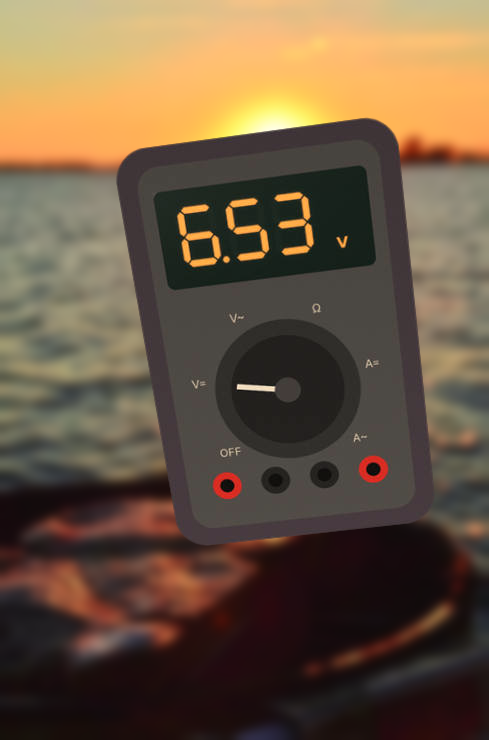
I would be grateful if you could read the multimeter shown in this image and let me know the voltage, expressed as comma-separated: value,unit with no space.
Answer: 6.53,V
